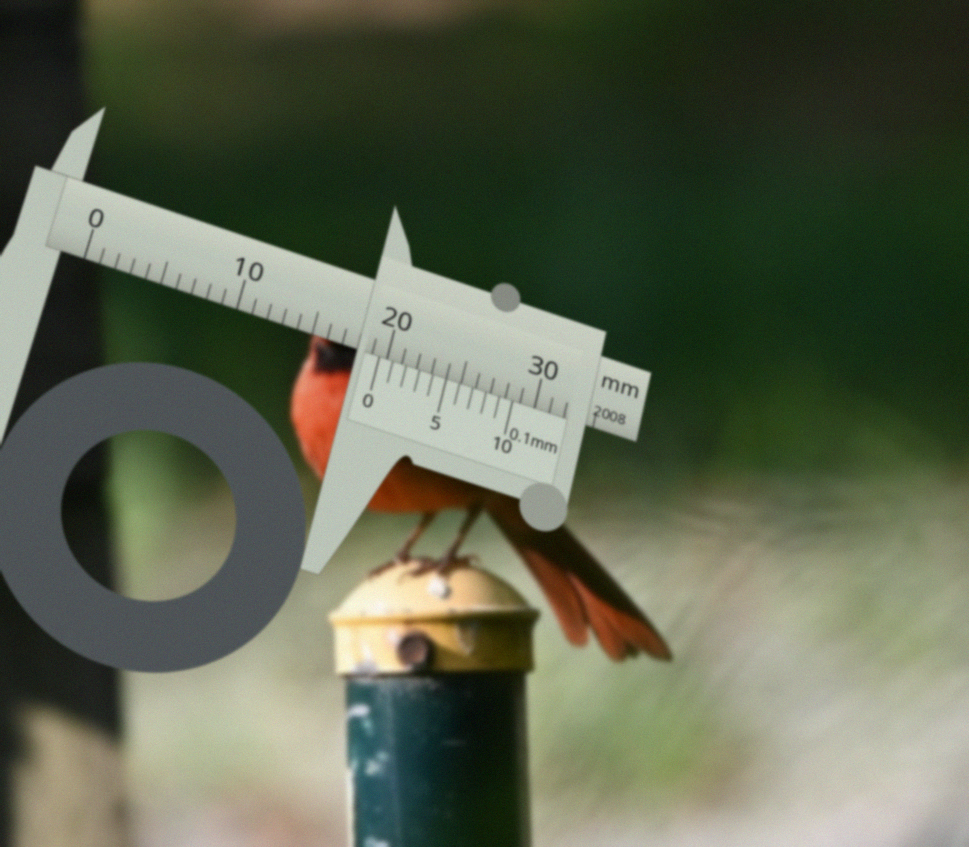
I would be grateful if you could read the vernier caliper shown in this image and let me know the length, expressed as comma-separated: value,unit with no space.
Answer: 19.5,mm
